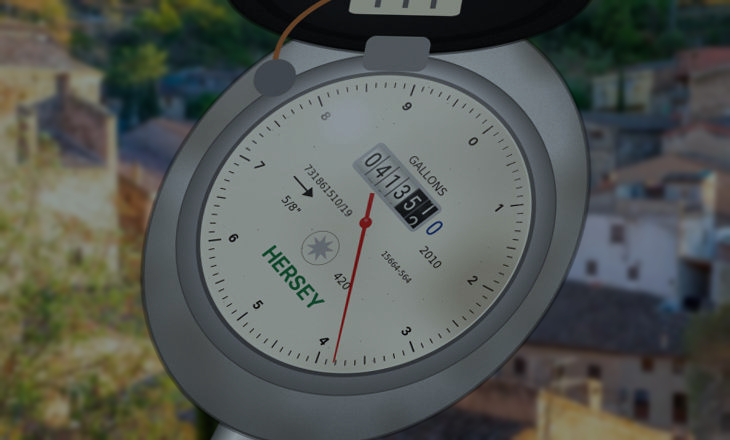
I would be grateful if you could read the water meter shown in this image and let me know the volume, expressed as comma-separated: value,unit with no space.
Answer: 413513.8,gal
